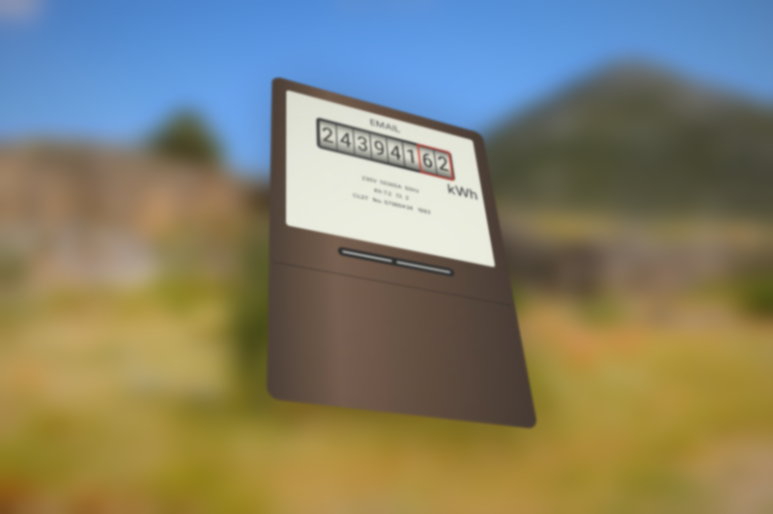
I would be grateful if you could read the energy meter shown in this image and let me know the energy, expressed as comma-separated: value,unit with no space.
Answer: 243941.62,kWh
